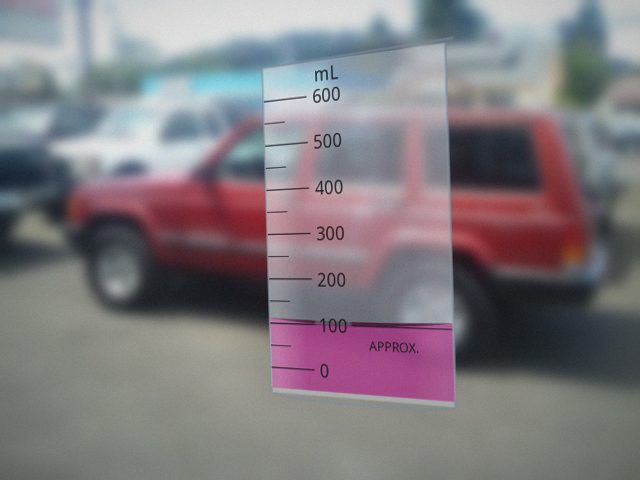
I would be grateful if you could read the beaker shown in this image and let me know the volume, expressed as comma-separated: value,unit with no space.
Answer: 100,mL
